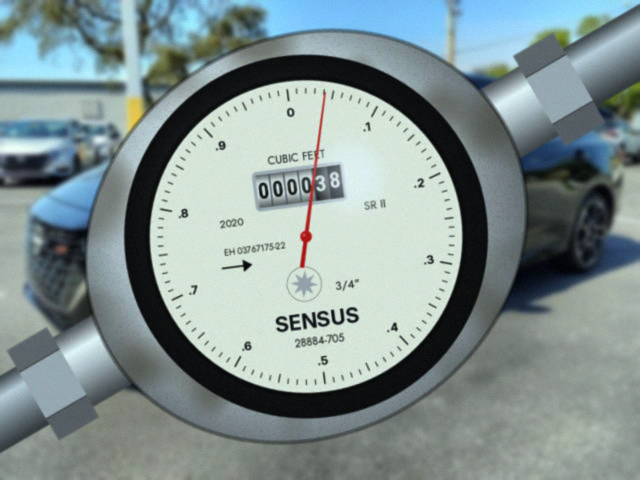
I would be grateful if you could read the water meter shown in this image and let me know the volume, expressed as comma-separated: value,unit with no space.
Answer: 38.04,ft³
